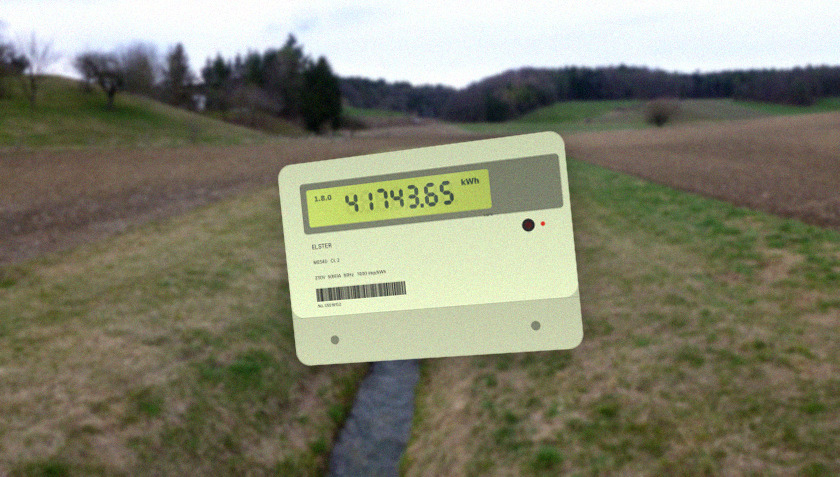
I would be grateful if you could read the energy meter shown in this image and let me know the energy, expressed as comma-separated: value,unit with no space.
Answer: 41743.65,kWh
